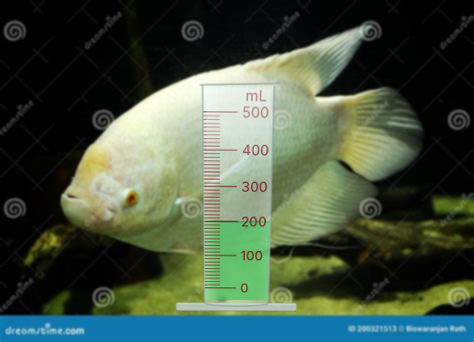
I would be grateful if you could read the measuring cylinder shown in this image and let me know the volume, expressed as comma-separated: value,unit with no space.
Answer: 200,mL
